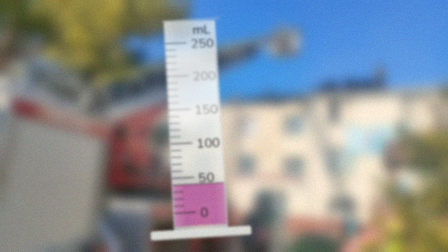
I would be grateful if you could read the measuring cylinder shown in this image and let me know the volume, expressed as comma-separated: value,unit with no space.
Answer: 40,mL
